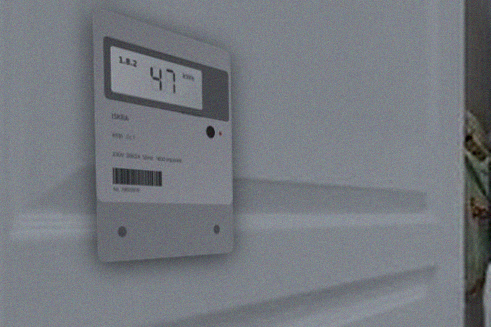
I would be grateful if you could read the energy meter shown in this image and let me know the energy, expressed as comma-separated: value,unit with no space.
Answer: 47,kWh
